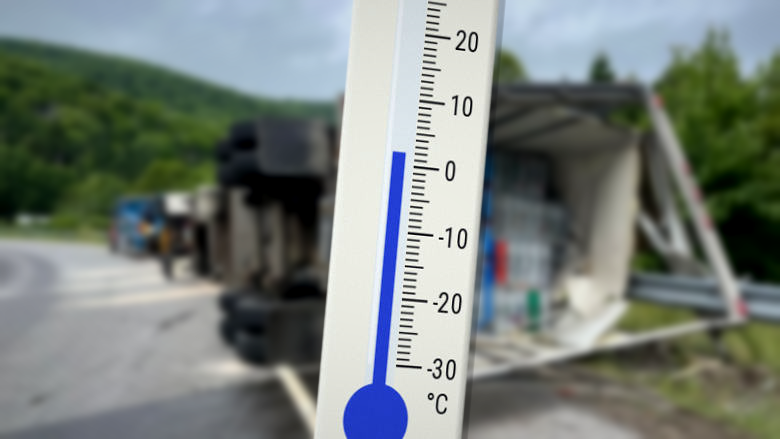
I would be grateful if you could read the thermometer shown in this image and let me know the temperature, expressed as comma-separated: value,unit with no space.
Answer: 2,°C
